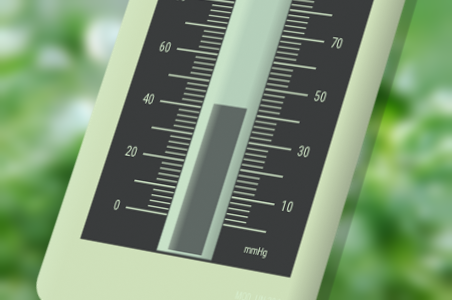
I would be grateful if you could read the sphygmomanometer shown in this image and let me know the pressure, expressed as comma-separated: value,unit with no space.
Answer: 42,mmHg
